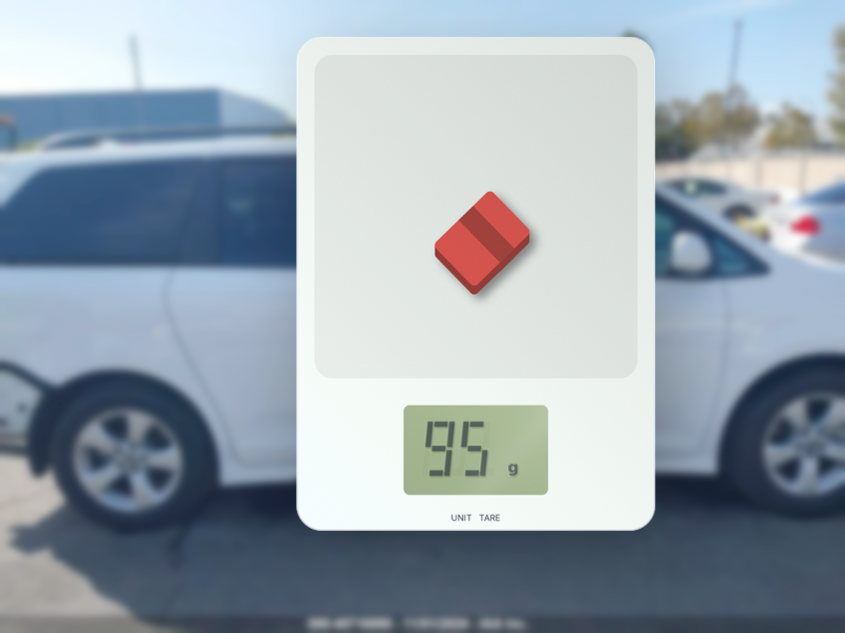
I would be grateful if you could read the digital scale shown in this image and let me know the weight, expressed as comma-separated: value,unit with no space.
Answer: 95,g
